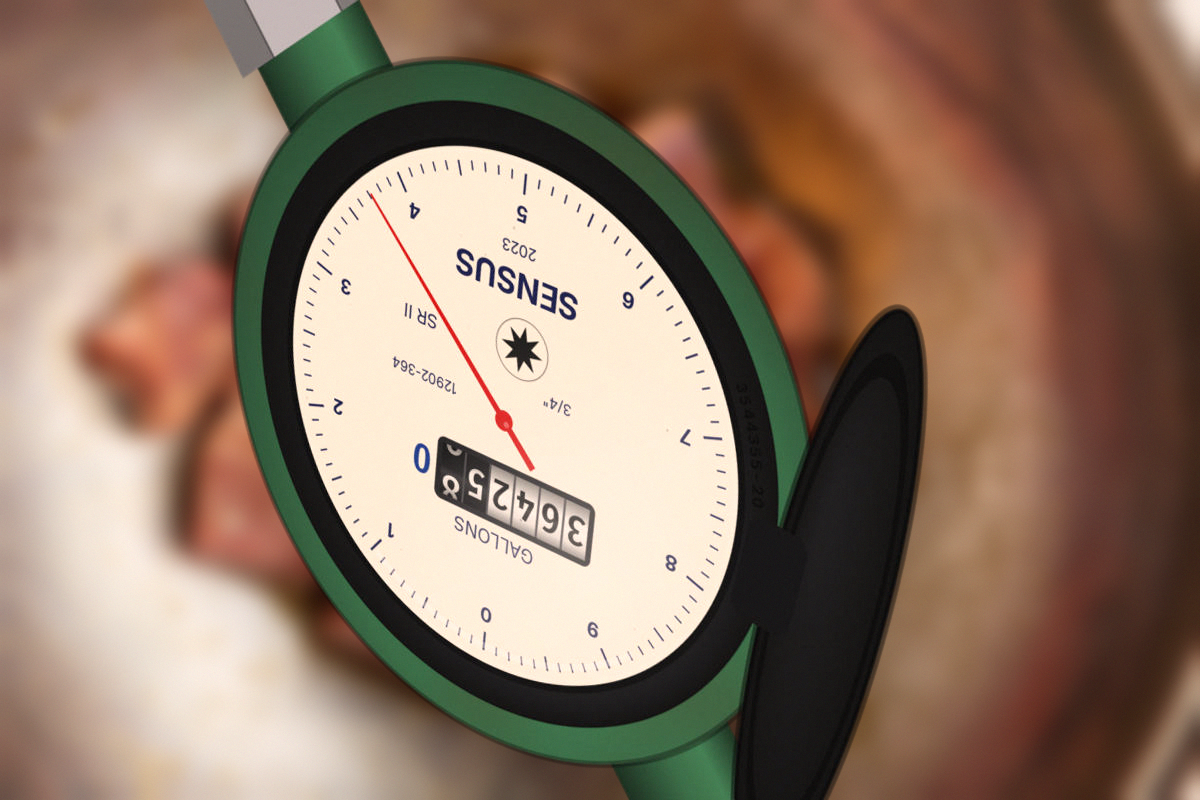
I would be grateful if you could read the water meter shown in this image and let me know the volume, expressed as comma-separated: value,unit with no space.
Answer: 3642583.7,gal
